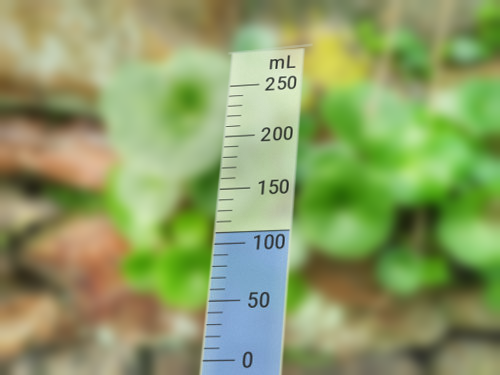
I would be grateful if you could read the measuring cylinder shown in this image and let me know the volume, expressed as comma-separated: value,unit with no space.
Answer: 110,mL
